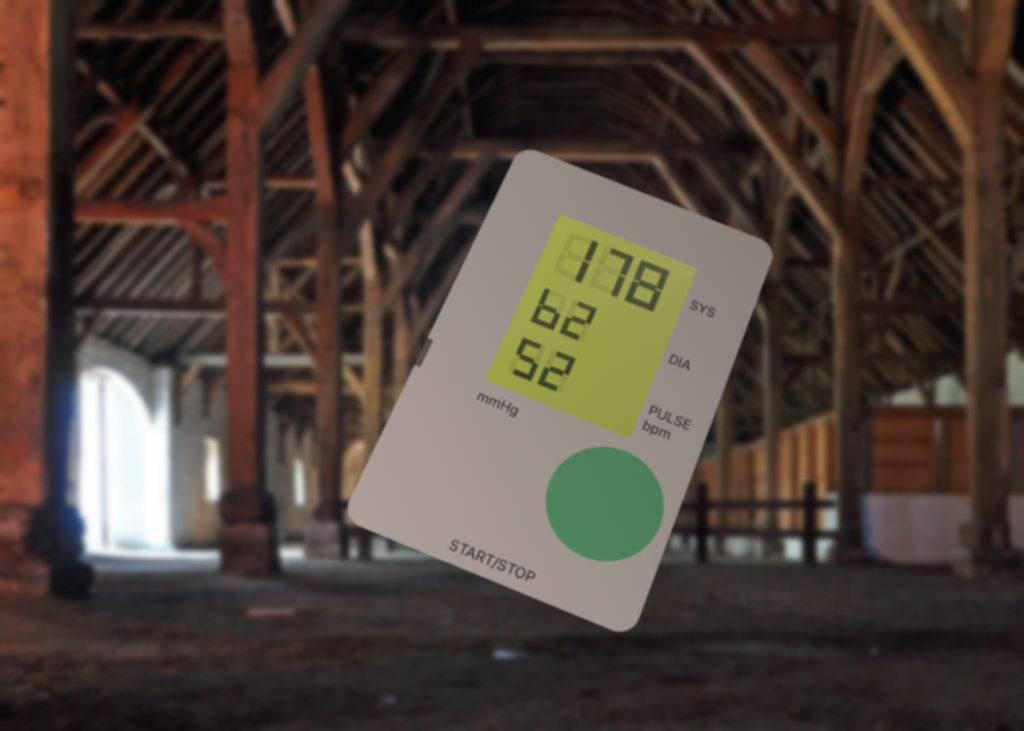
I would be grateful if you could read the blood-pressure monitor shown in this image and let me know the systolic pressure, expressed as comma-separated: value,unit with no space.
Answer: 178,mmHg
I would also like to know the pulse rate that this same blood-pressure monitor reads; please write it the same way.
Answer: 52,bpm
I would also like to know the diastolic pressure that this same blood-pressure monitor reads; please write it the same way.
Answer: 62,mmHg
